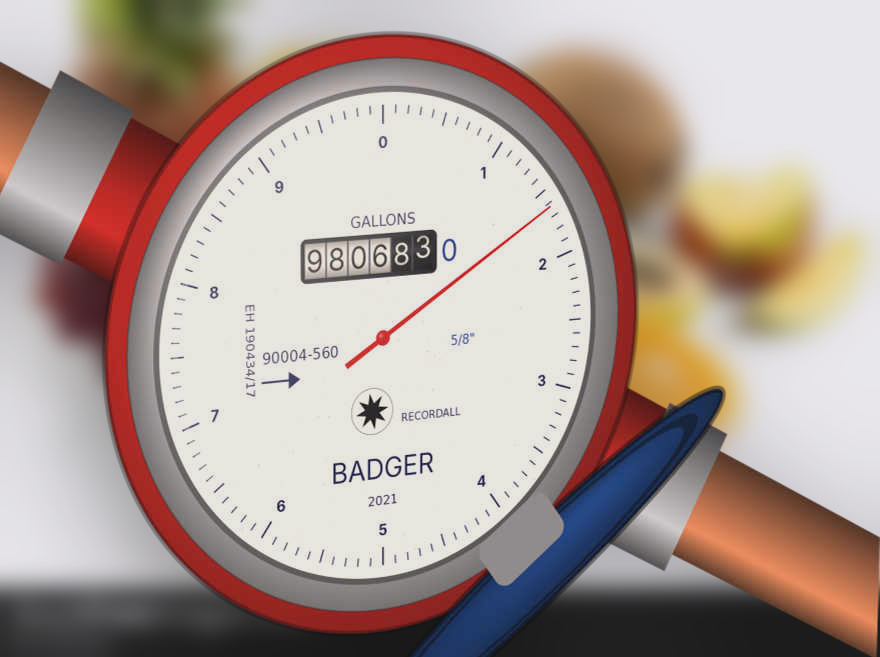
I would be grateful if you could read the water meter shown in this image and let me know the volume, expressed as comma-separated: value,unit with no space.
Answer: 9806831.6,gal
